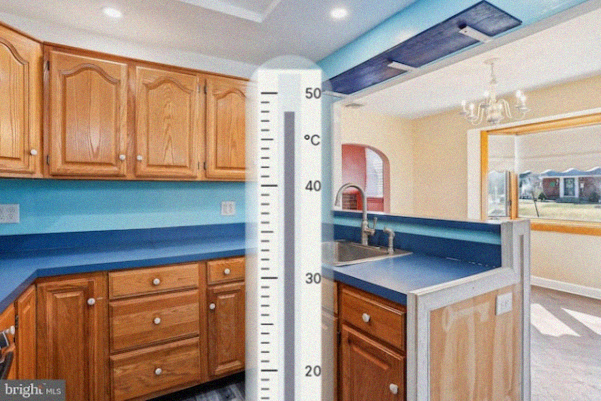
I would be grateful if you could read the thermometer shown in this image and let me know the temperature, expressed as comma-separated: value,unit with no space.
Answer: 48,°C
